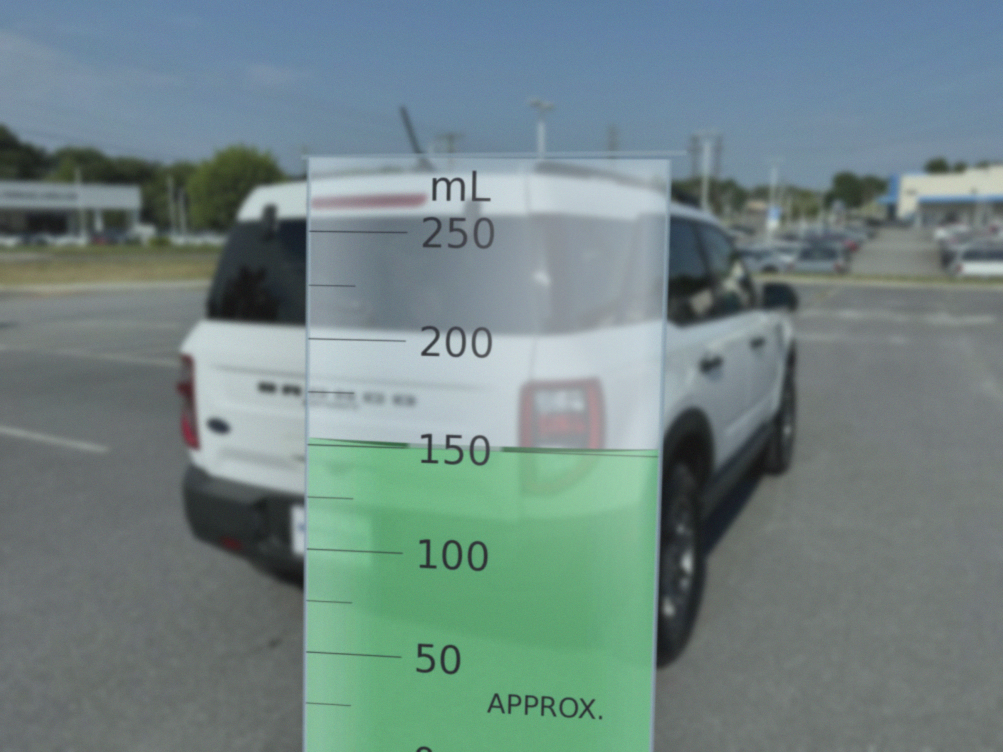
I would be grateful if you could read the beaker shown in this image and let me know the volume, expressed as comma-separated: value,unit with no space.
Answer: 150,mL
